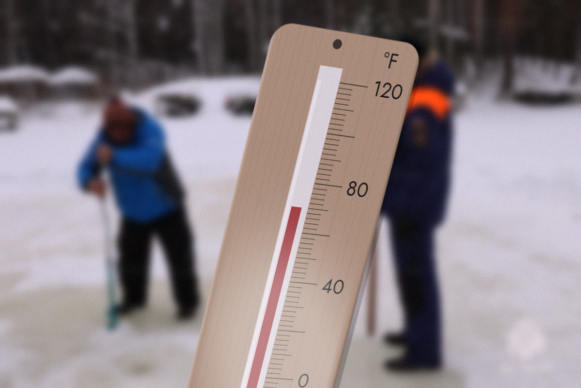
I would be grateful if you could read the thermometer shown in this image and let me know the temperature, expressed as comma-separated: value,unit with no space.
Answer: 70,°F
